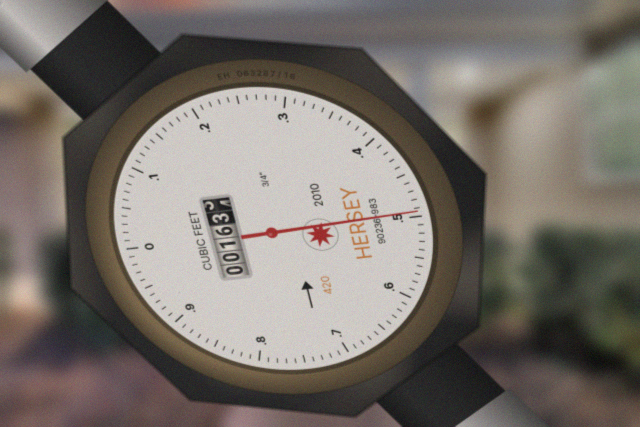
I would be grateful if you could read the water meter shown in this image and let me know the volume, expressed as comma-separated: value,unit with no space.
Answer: 1633.49,ft³
